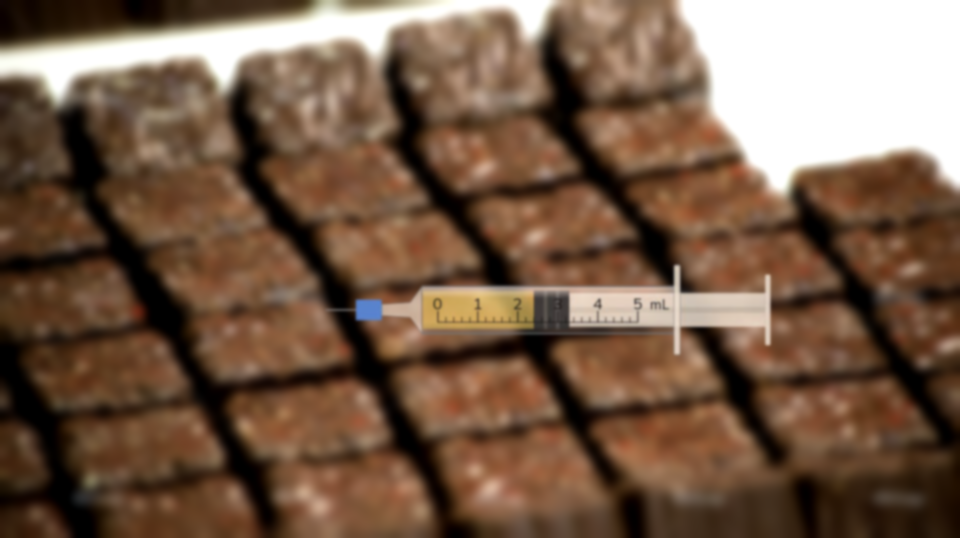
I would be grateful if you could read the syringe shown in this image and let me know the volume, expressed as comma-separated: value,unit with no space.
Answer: 2.4,mL
